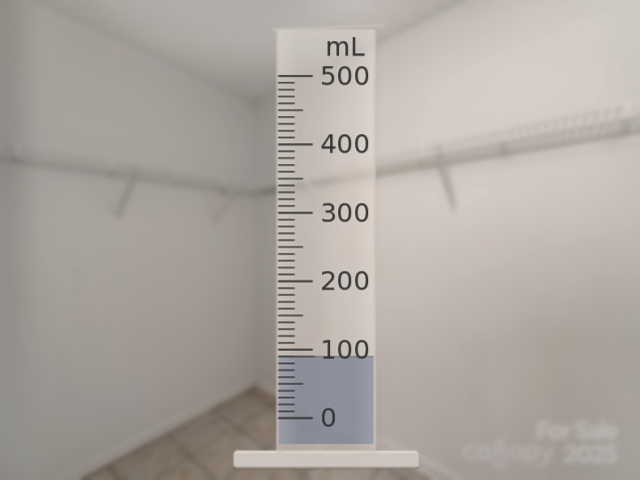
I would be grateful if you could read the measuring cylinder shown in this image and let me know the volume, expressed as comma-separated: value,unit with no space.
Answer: 90,mL
